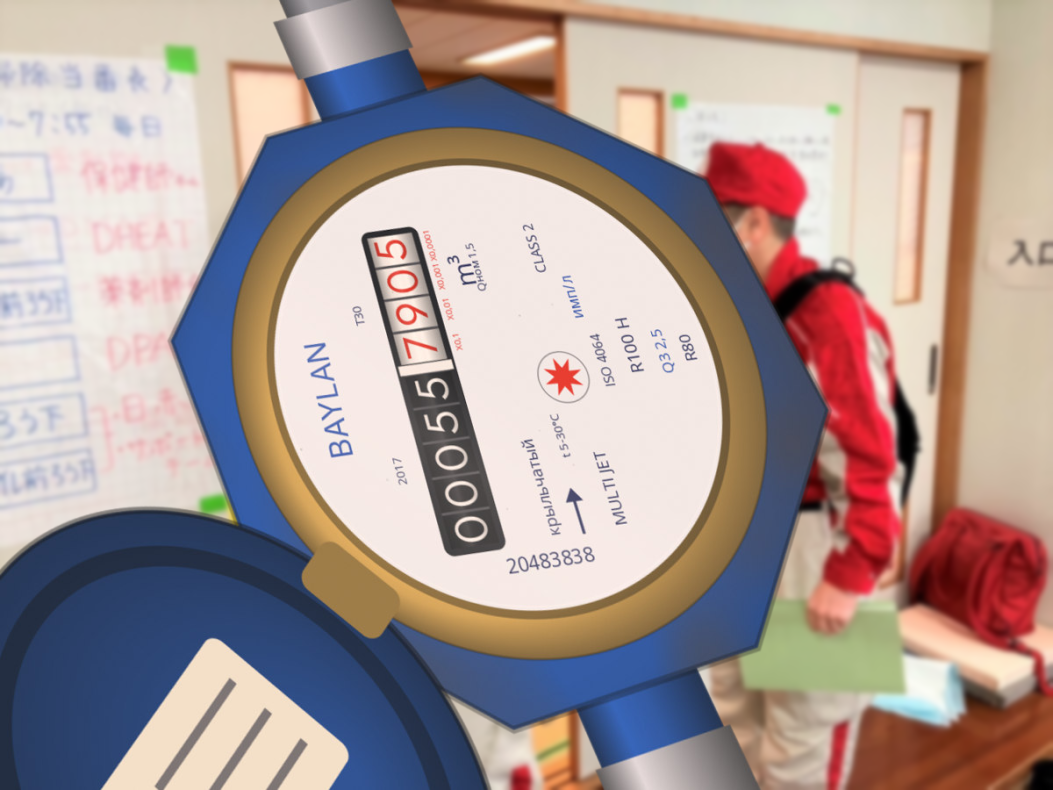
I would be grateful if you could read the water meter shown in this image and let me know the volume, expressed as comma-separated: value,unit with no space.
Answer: 55.7905,m³
